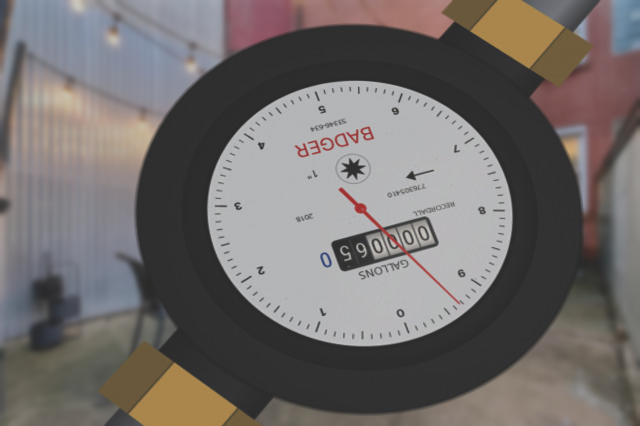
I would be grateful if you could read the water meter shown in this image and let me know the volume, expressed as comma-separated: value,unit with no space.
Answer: 649.3,gal
